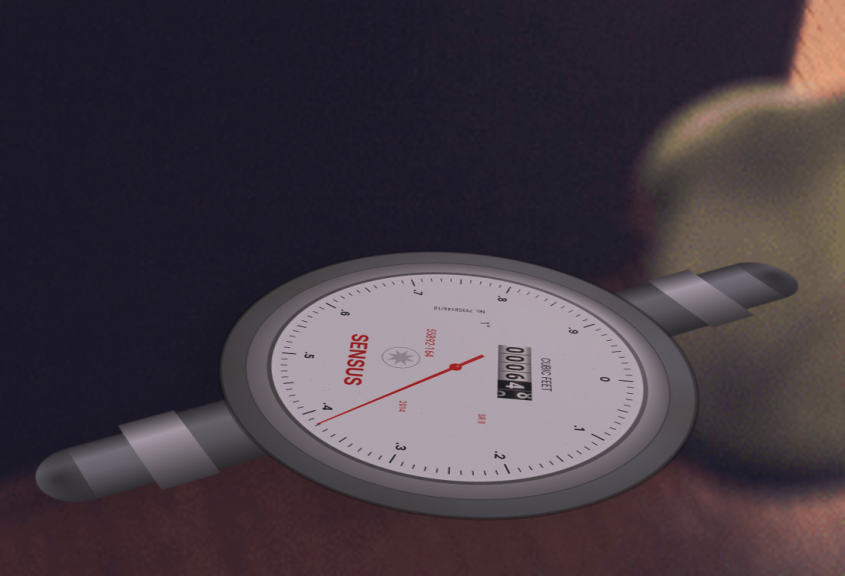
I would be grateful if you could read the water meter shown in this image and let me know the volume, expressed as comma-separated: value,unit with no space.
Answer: 648.38,ft³
